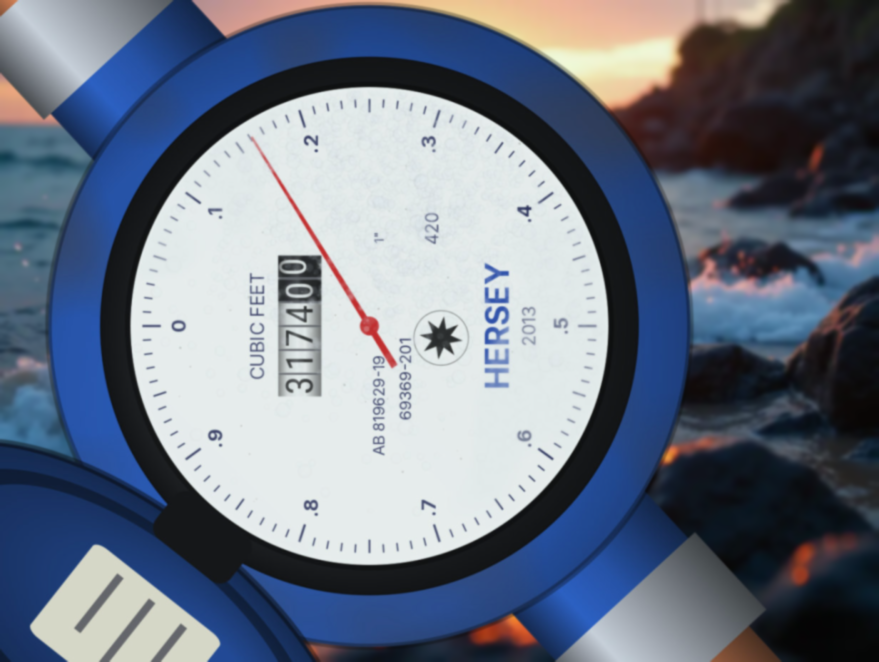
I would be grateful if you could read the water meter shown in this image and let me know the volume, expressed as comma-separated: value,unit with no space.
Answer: 317400.16,ft³
